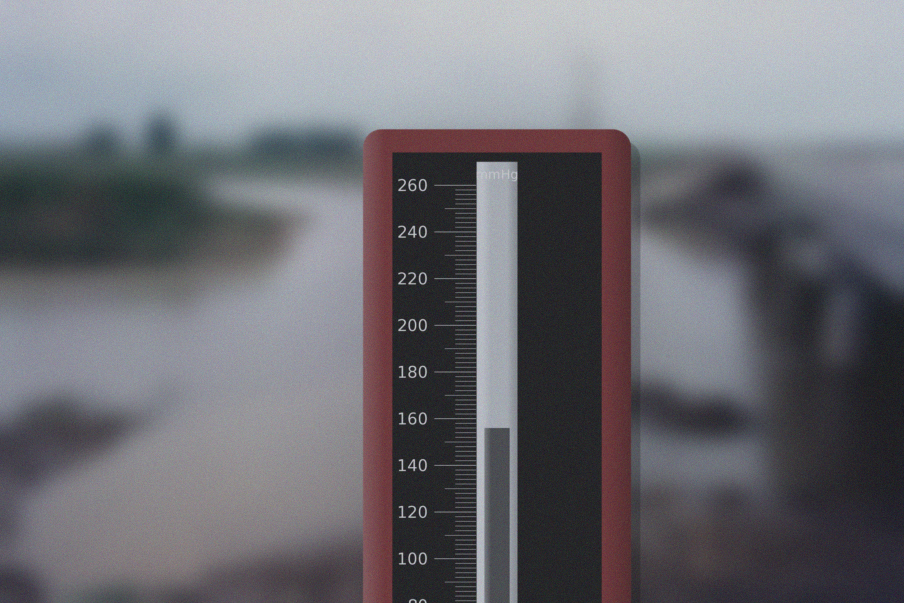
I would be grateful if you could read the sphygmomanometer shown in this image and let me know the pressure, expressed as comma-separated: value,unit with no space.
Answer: 156,mmHg
